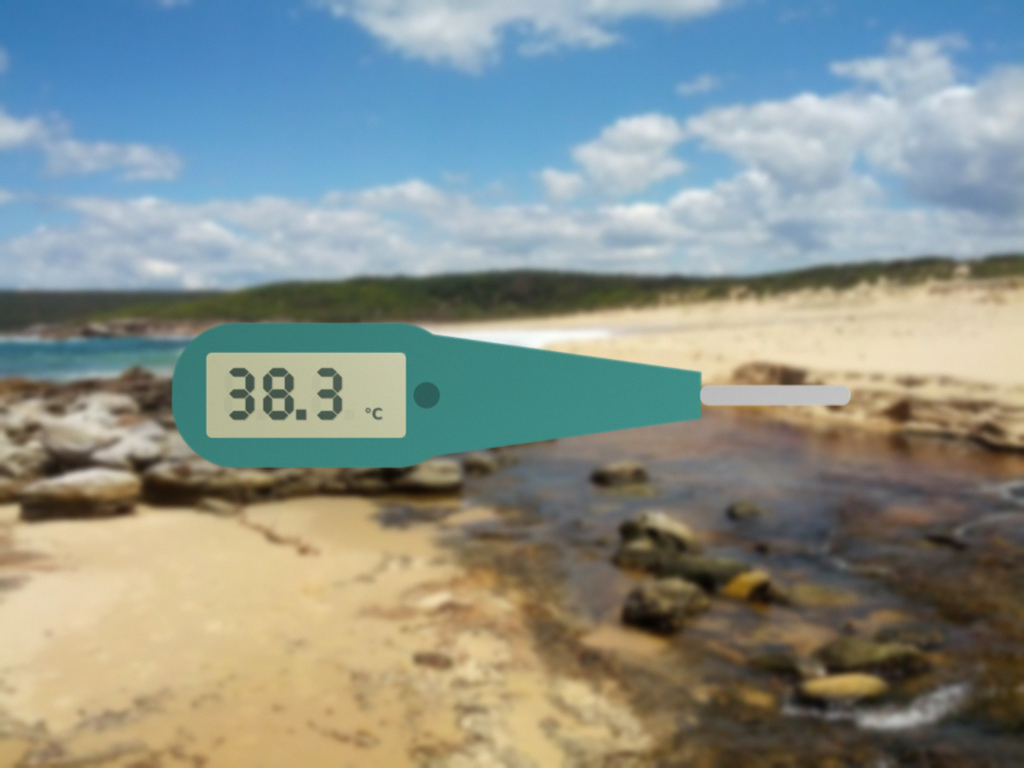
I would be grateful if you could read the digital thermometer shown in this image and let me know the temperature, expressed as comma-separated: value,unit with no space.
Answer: 38.3,°C
